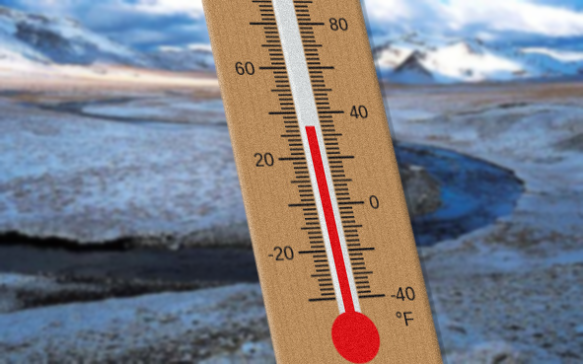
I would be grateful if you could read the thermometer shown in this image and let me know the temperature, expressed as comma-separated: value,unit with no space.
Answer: 34,°F
